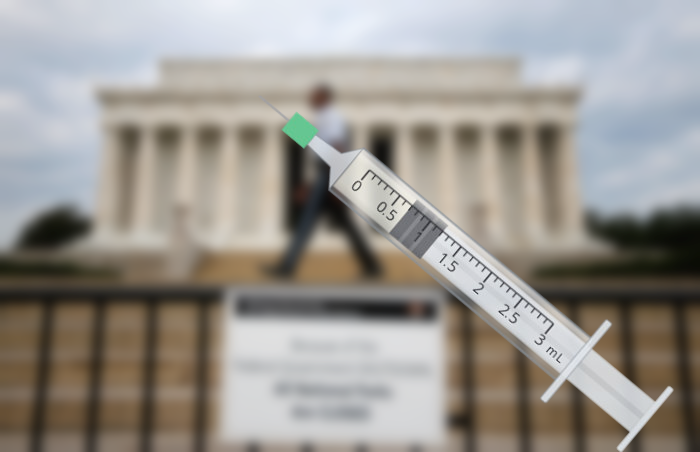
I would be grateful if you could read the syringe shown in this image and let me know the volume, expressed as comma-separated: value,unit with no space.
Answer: 0.7,mL
